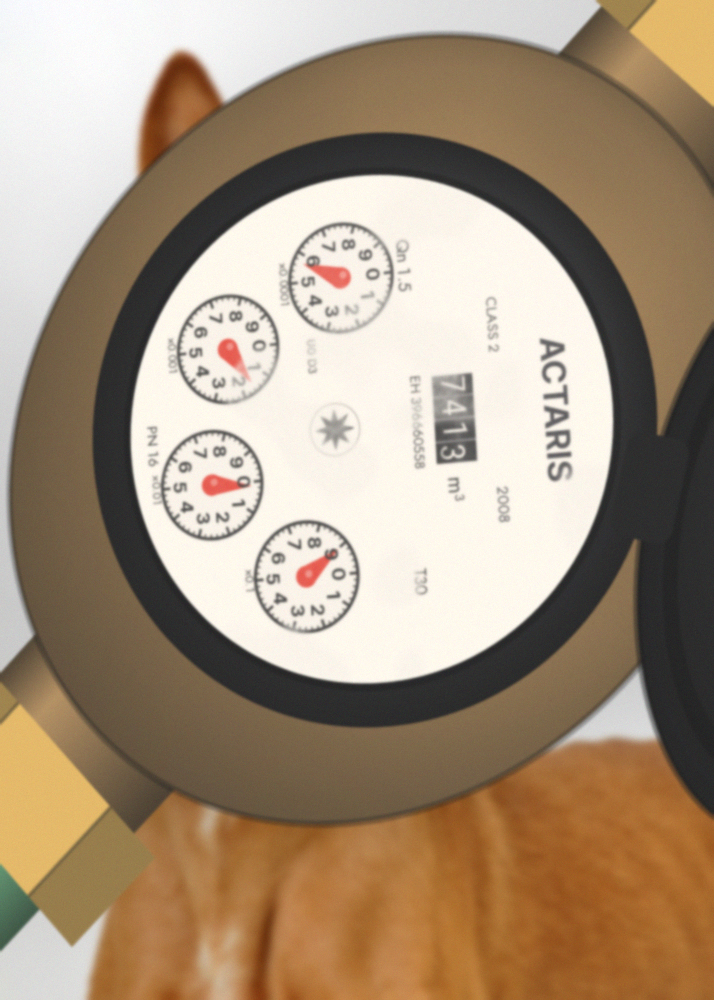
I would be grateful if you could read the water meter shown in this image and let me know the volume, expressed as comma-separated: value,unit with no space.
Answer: 7412.9015,m³
